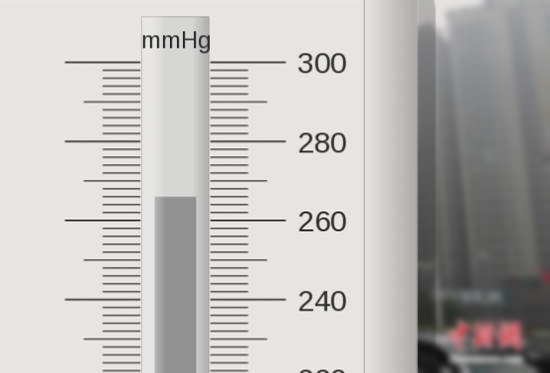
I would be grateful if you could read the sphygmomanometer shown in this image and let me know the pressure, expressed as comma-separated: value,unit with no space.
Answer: 266,mmHg
